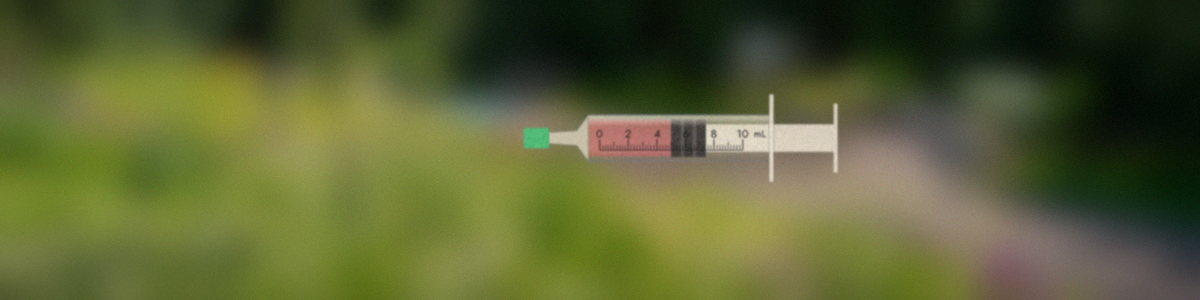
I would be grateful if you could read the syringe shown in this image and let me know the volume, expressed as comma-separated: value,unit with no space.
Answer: 5,mL
